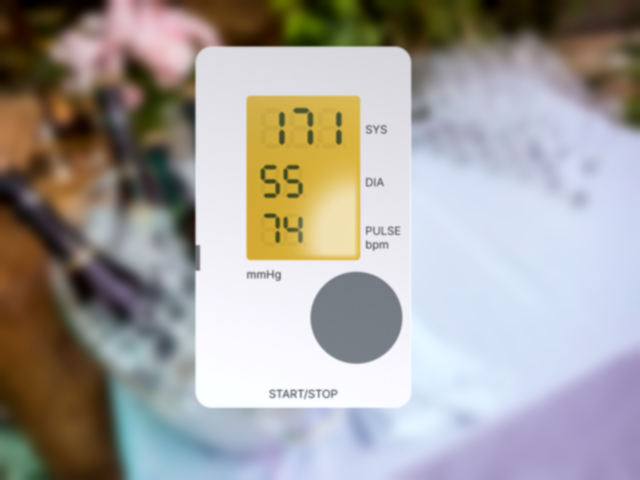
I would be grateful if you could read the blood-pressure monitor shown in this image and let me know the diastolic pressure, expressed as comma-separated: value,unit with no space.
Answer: 55,mmHg
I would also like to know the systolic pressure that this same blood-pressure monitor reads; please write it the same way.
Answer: 171,mmHg
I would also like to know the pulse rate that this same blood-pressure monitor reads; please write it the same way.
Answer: 74,bpm
